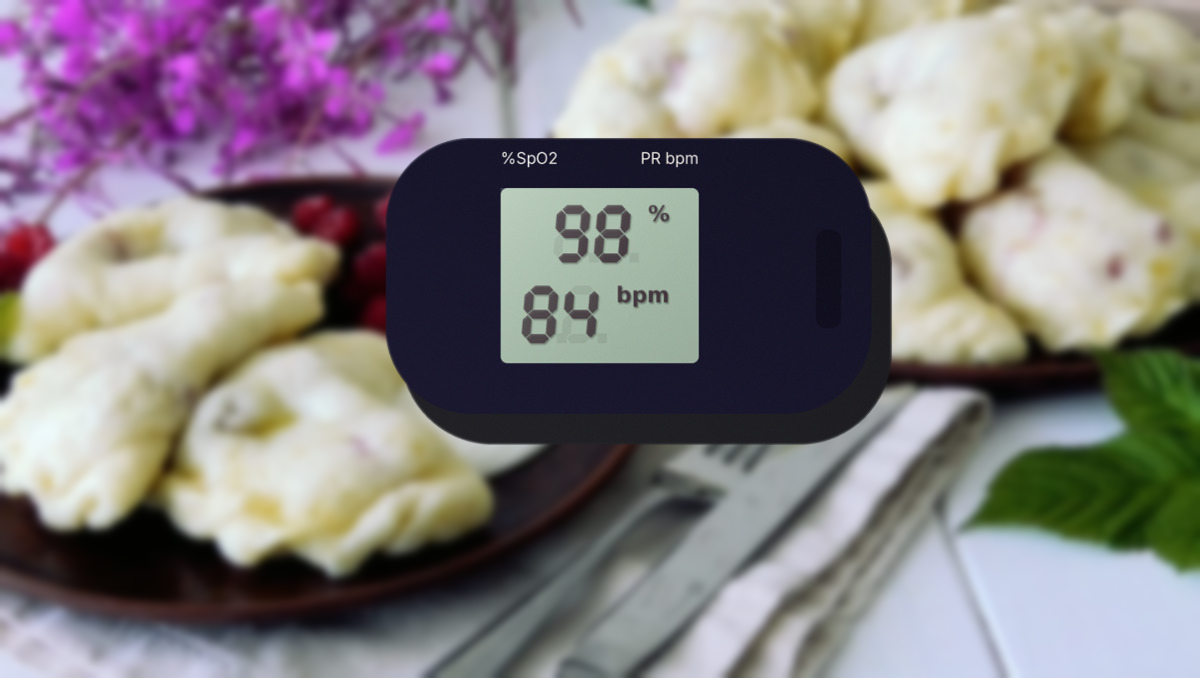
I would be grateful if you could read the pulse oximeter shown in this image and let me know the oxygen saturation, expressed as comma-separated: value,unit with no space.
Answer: 98,%
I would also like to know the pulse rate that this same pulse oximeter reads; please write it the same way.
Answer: 84,bpm
